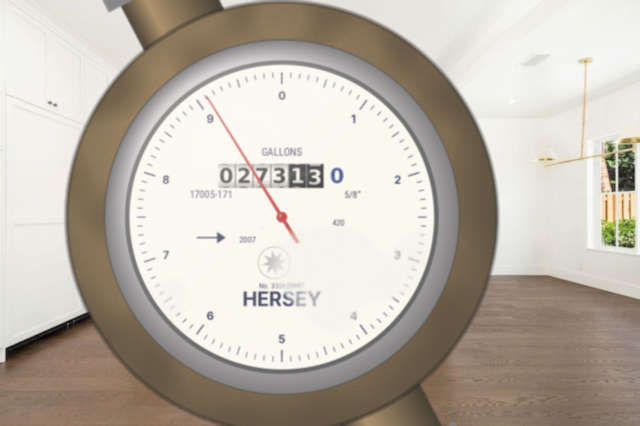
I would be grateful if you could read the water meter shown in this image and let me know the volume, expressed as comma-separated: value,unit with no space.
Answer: 273129.1,gal
